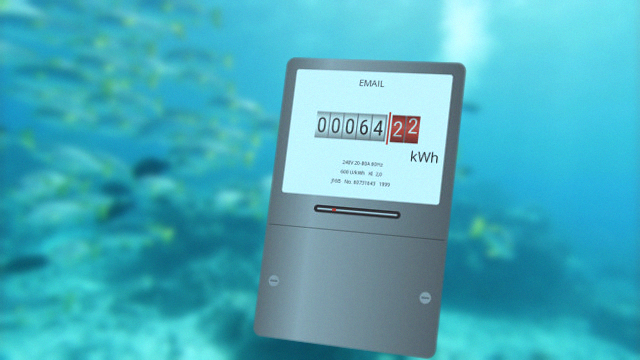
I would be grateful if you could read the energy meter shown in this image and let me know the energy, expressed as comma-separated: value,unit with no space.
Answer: 64.22,kWh
